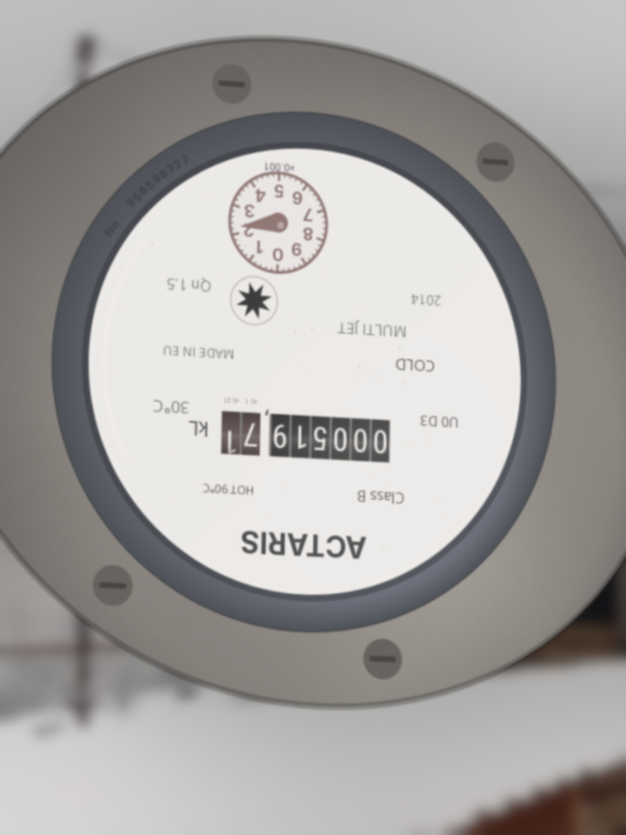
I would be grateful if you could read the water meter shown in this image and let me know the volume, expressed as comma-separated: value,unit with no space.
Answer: 519.712,kL
